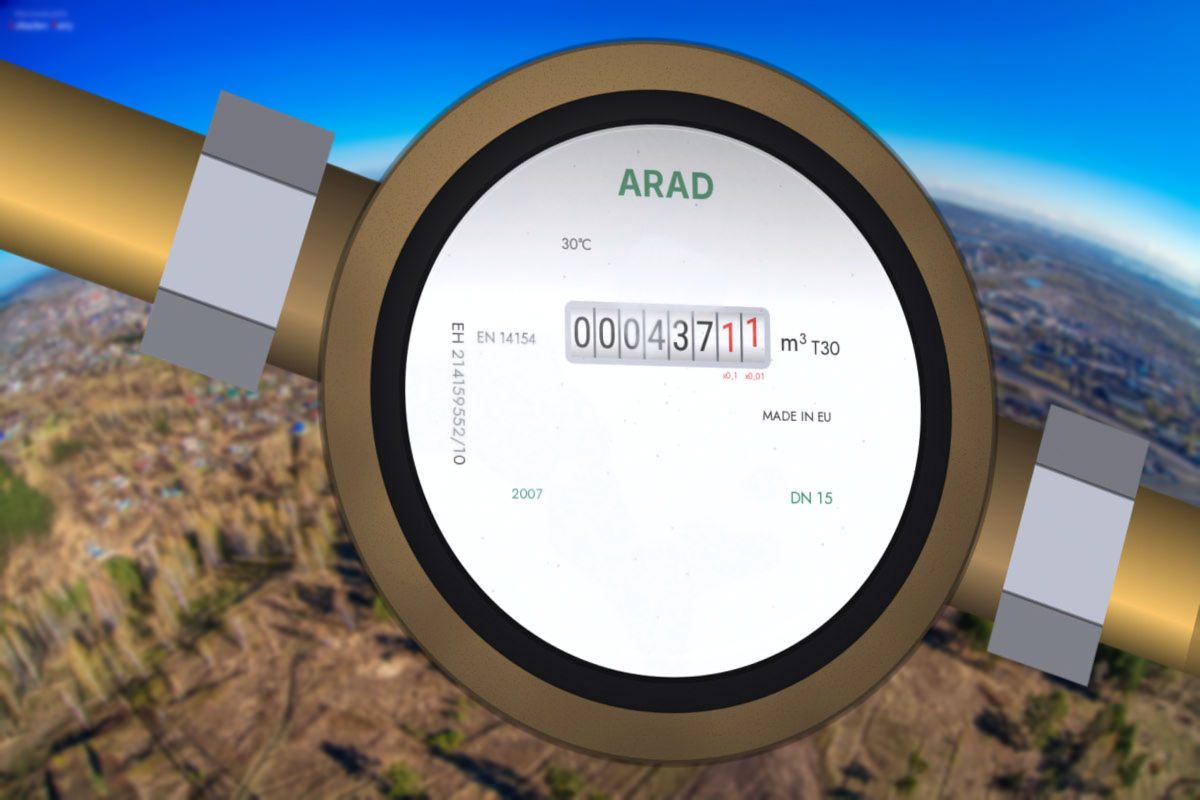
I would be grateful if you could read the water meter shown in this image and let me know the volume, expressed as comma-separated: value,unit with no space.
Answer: 437.11,m³
